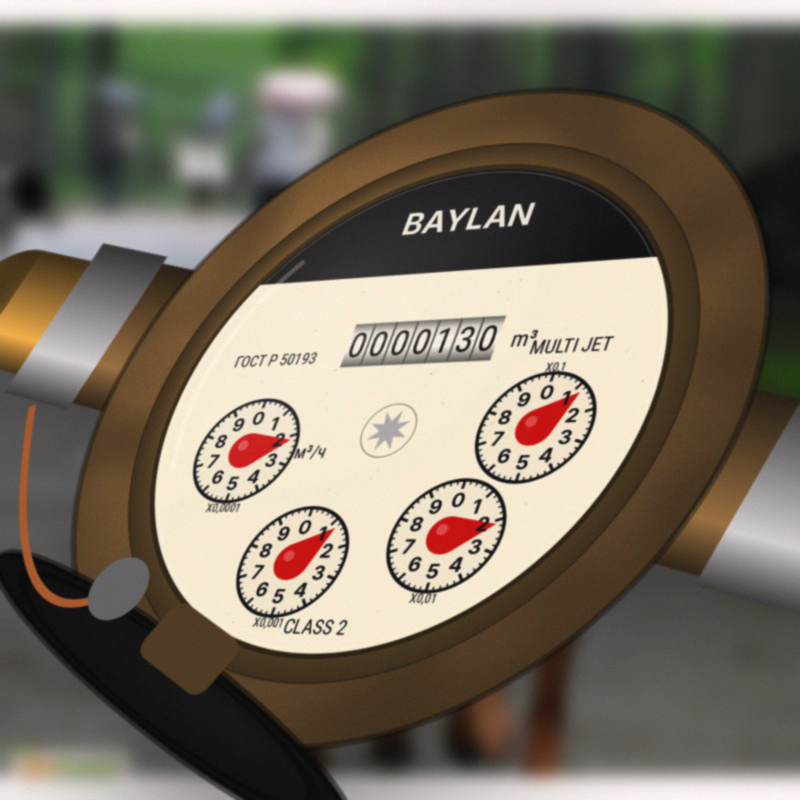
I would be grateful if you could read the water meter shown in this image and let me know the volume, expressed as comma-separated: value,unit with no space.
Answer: 130.1212,m³
